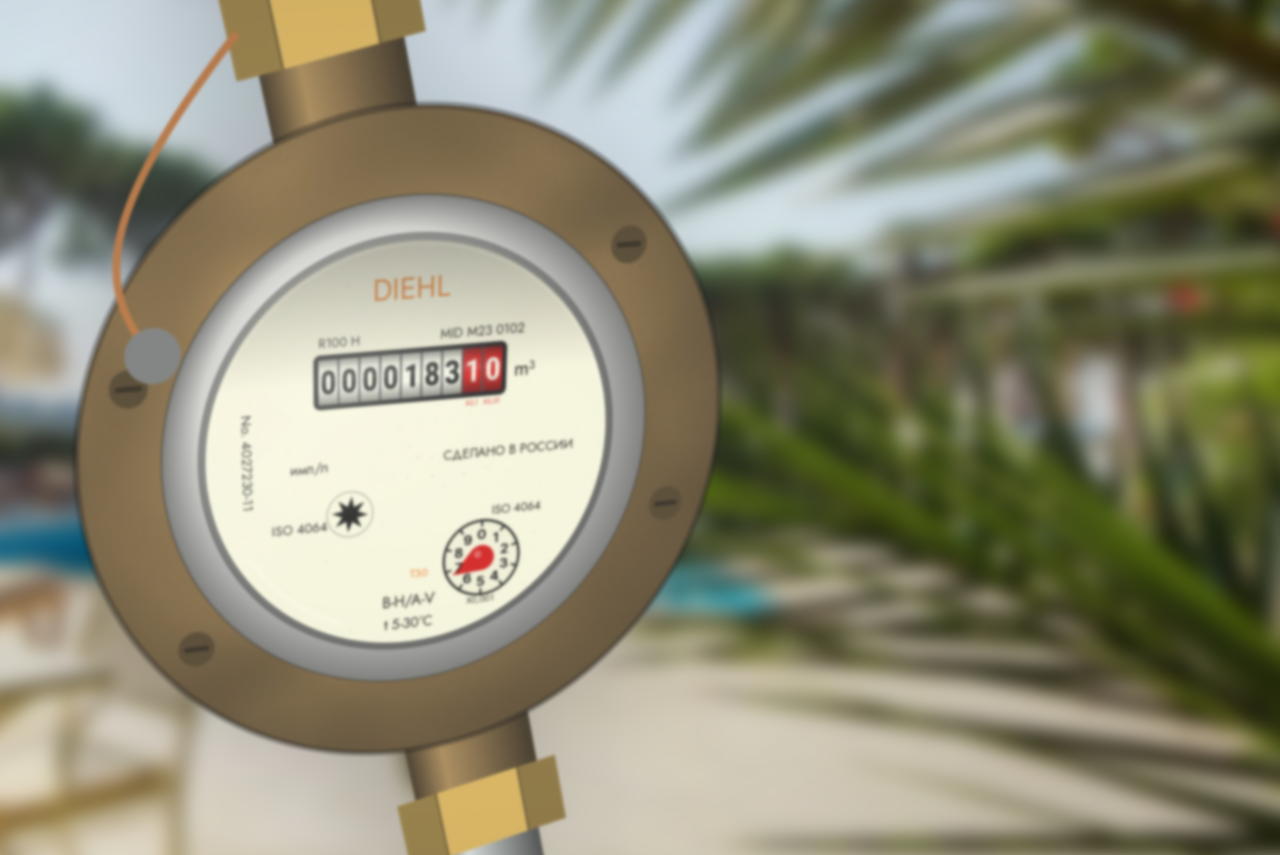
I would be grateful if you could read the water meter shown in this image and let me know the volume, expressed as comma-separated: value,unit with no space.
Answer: 183.106,m³
